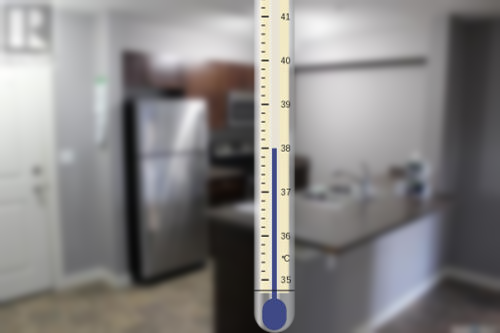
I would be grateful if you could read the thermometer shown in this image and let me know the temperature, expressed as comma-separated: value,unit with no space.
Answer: 38,°C
